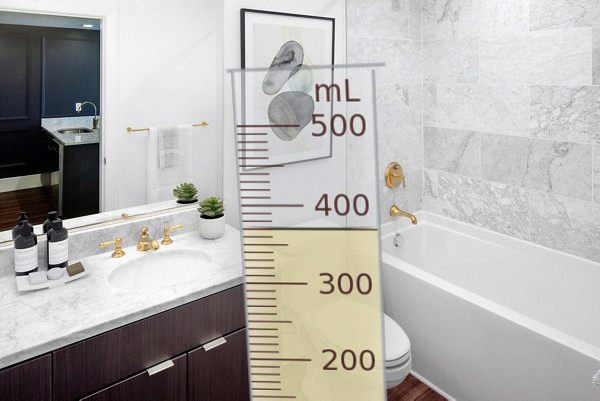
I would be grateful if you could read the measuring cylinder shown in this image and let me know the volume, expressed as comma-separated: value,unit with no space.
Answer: 370,mL
